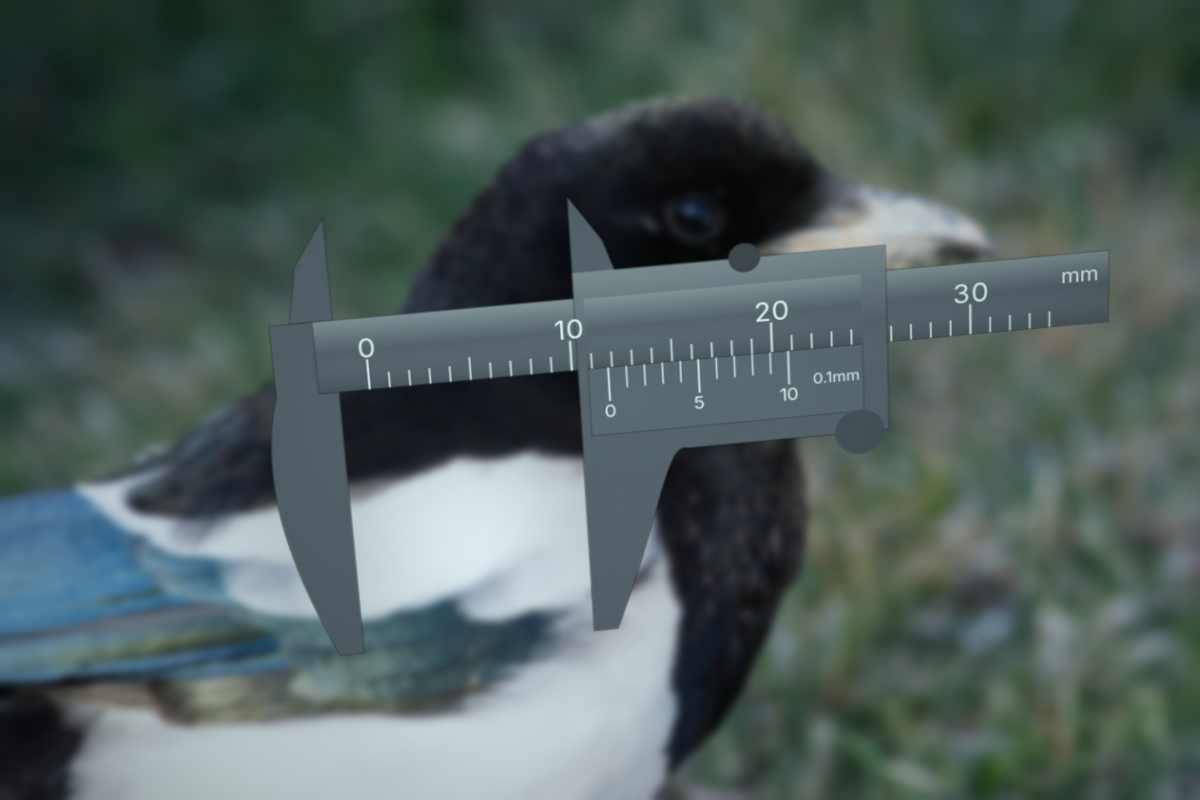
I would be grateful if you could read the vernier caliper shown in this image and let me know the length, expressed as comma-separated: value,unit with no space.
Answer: 11.8,mm
